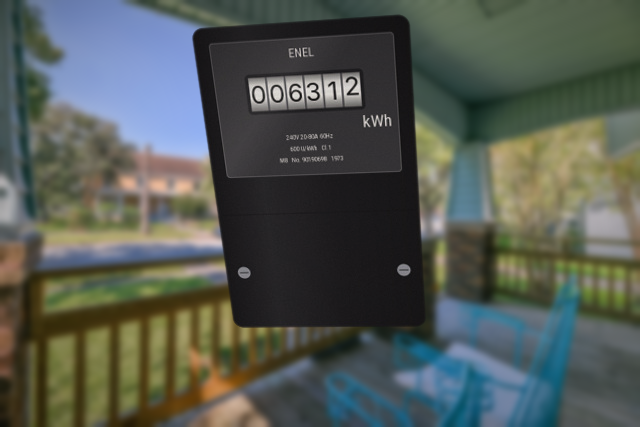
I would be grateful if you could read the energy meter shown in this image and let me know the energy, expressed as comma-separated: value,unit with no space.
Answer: 6312,kWh
